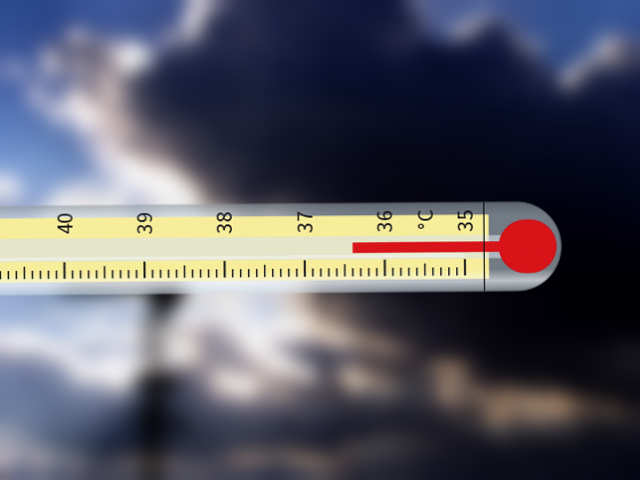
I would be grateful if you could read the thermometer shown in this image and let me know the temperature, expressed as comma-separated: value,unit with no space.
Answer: 36.4,°C
